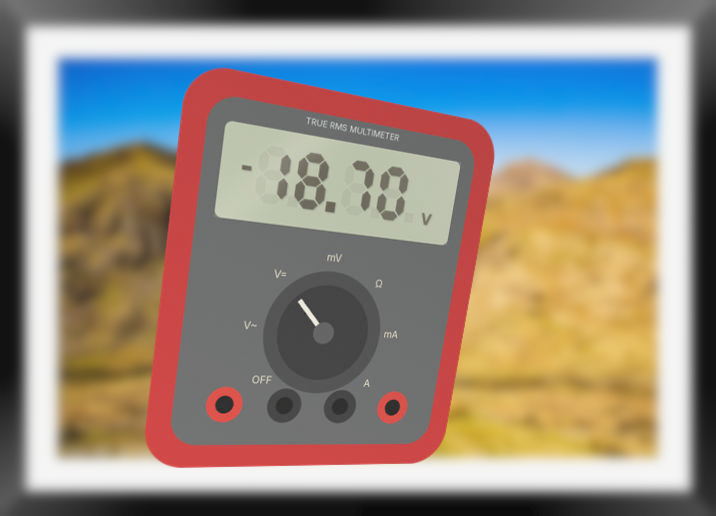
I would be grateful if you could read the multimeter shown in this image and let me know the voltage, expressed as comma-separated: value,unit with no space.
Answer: -18.70,V
